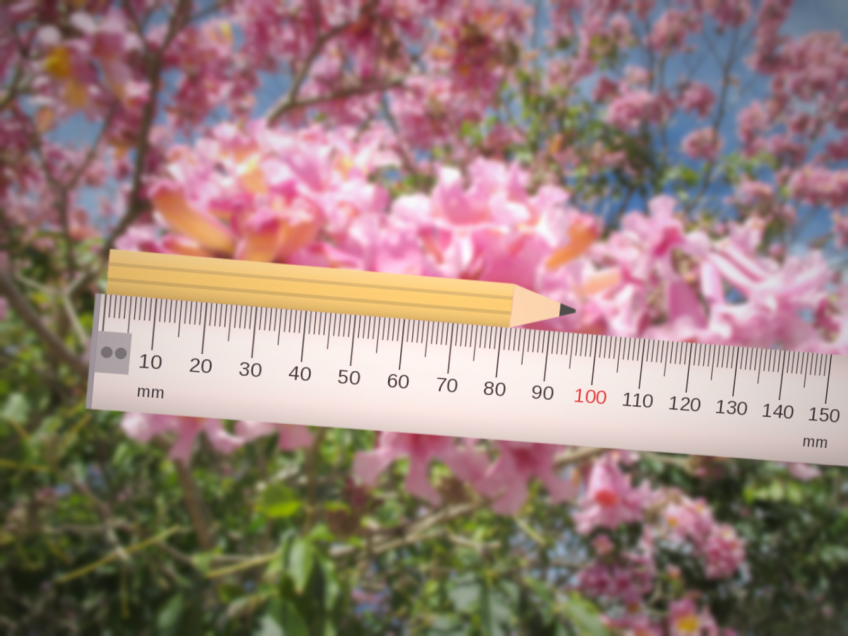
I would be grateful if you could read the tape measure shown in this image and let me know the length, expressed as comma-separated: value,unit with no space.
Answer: 95,mm
